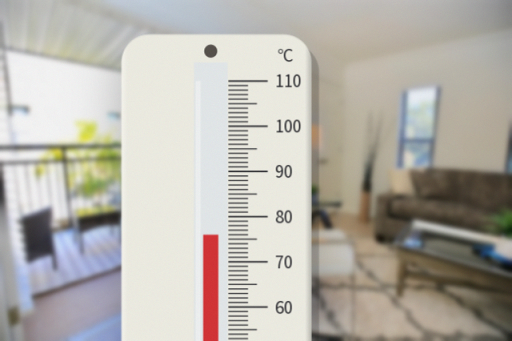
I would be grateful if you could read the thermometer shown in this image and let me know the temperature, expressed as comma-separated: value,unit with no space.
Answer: 76,°C
